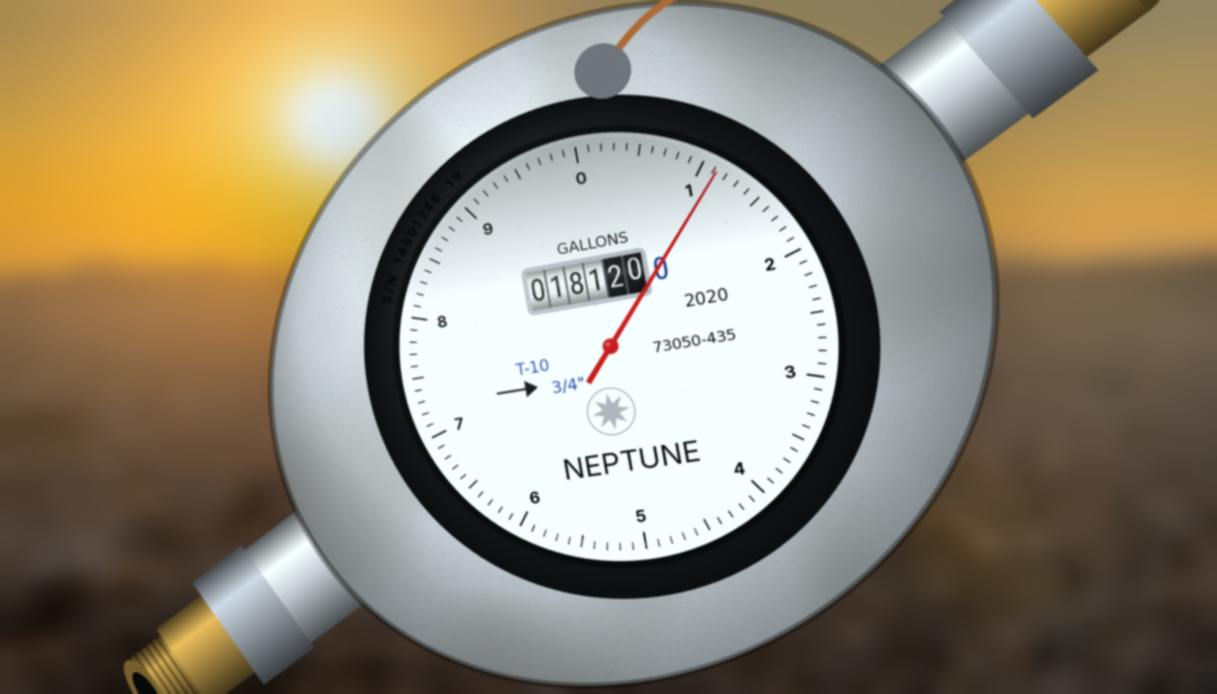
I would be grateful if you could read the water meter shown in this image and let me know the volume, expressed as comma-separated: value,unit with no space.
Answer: 181201.1,gal
